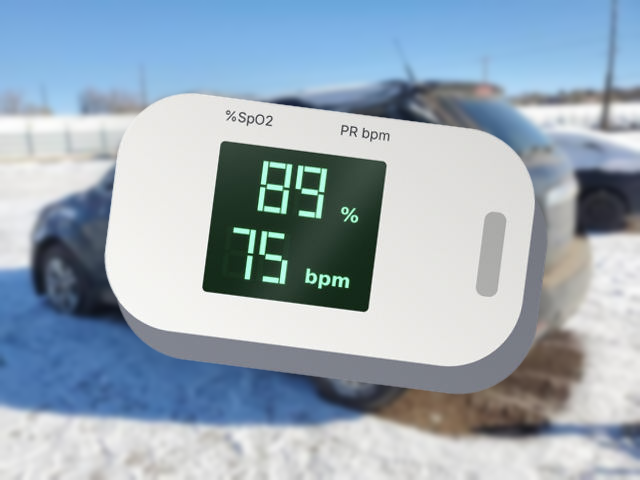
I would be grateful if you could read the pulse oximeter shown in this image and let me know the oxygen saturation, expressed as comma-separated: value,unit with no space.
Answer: 89,%
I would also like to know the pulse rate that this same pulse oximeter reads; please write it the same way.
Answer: 75,bpm
